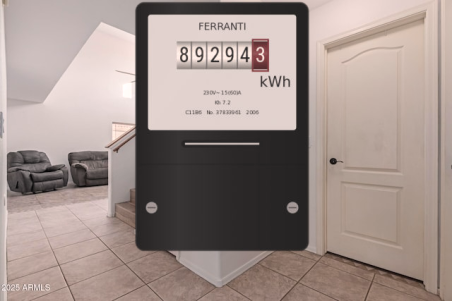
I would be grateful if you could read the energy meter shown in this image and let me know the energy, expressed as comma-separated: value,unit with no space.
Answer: 89294.3,kWh
